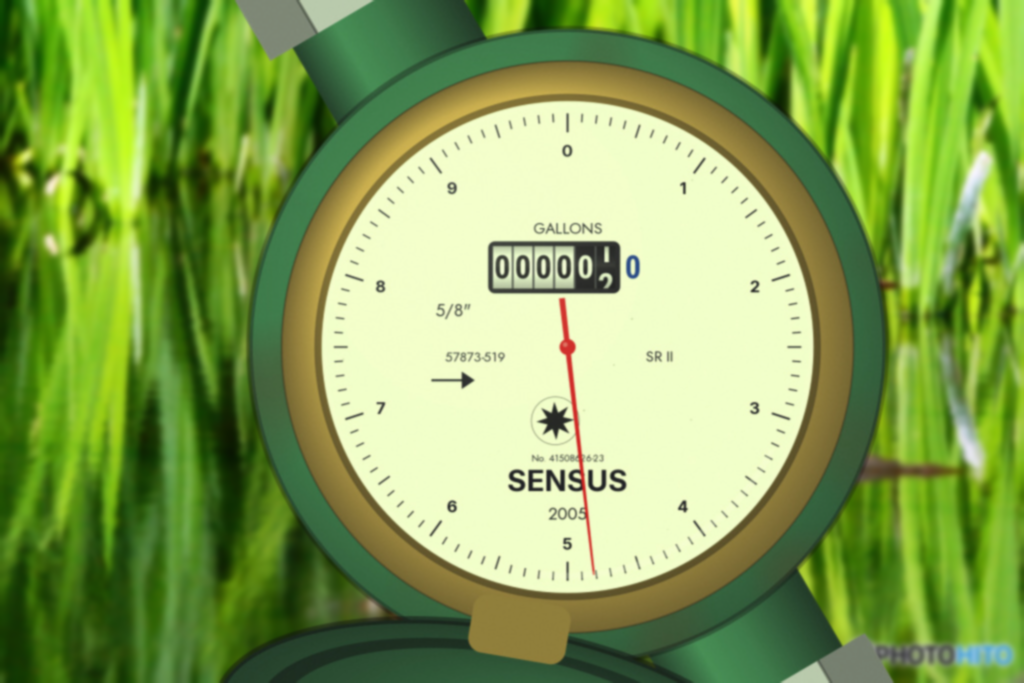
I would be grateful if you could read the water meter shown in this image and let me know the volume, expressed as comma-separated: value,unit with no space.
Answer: 14.8,gal
